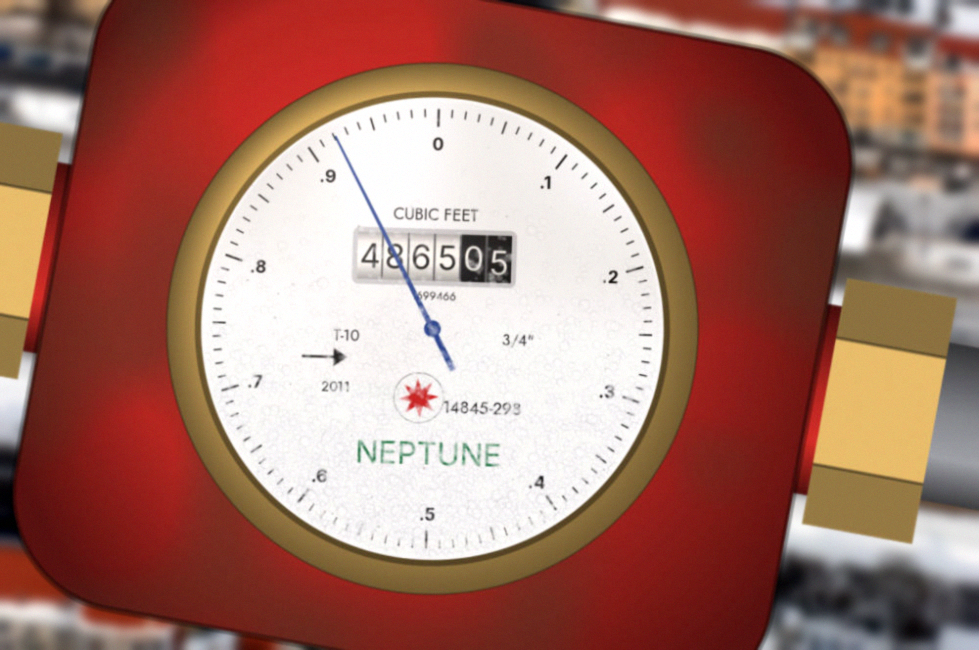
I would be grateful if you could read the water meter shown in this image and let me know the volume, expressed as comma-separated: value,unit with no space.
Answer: 486504.92,ft³
